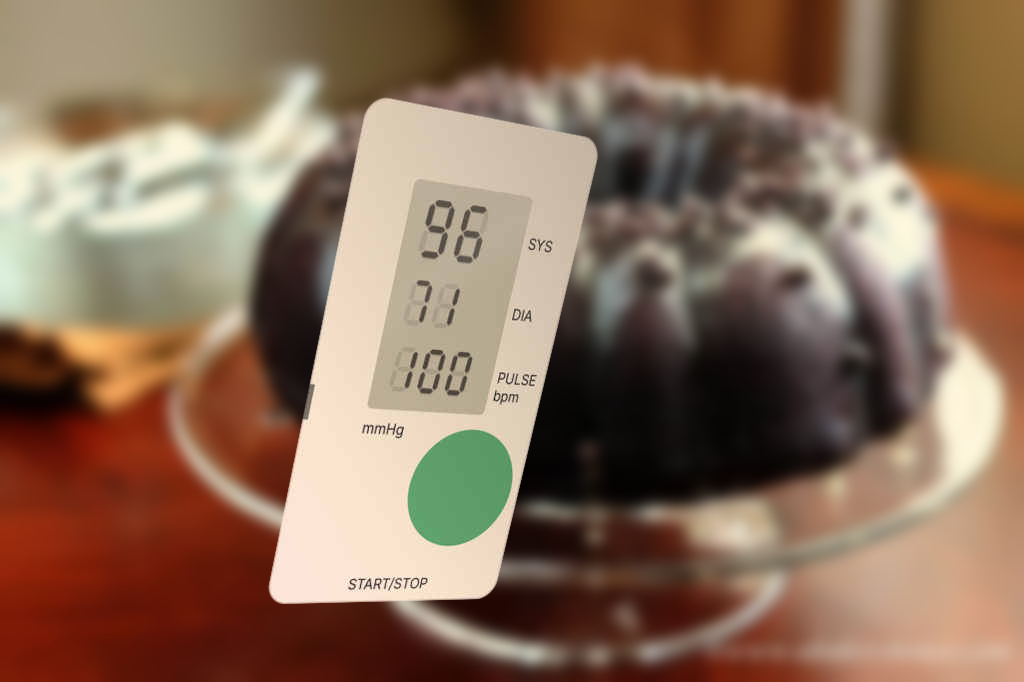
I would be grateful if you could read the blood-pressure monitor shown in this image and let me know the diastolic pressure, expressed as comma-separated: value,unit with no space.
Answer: 71,mmHg
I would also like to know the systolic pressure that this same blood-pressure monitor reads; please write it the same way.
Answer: 96,mmHg
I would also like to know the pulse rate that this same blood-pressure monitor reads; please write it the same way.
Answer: 100,bpm
